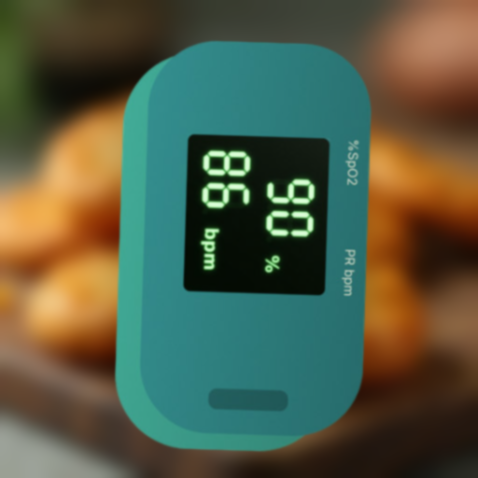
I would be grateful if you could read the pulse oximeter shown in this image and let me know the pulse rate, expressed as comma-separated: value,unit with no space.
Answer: 86,bpm
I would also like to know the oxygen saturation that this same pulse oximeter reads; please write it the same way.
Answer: 90,%
